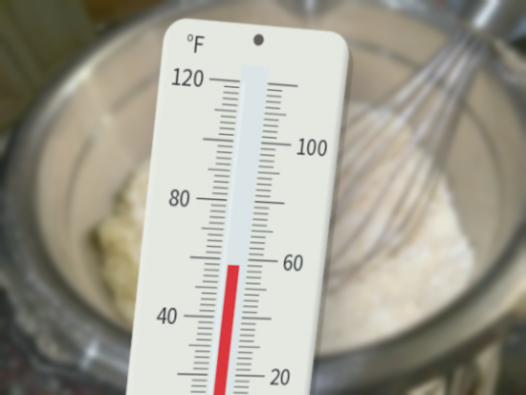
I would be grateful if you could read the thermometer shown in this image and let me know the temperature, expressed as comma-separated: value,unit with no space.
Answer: 58,°F
